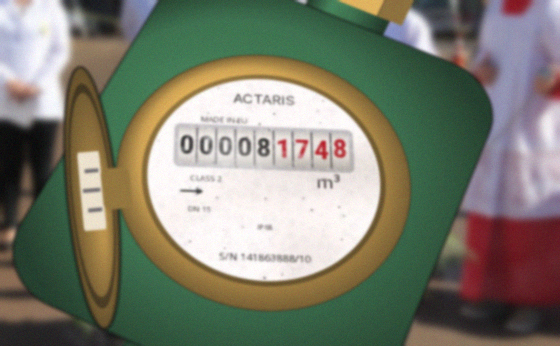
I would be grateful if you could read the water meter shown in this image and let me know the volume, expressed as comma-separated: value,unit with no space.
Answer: 8.1748,m³
